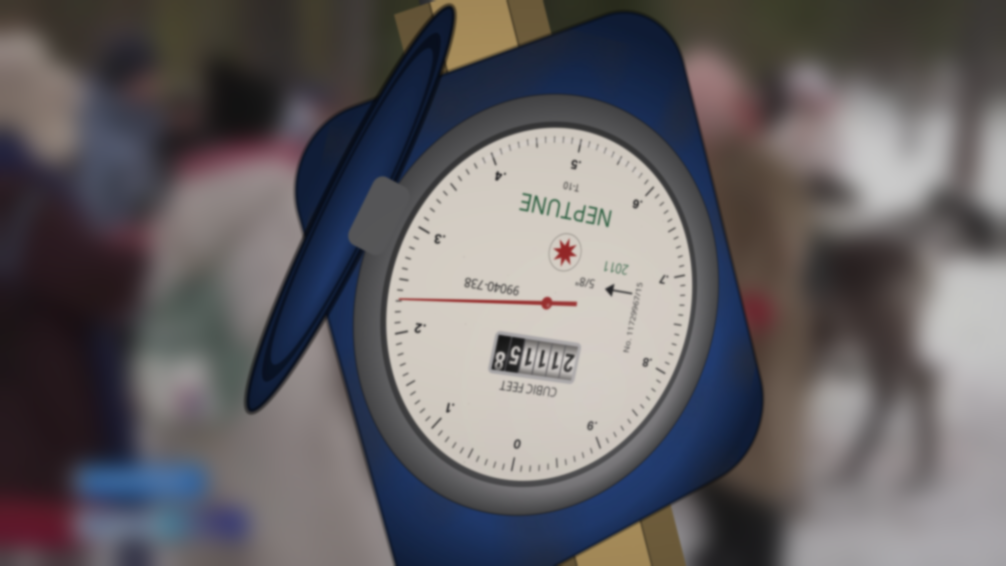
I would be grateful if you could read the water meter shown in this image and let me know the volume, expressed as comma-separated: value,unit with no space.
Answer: 211158.23,ft³
